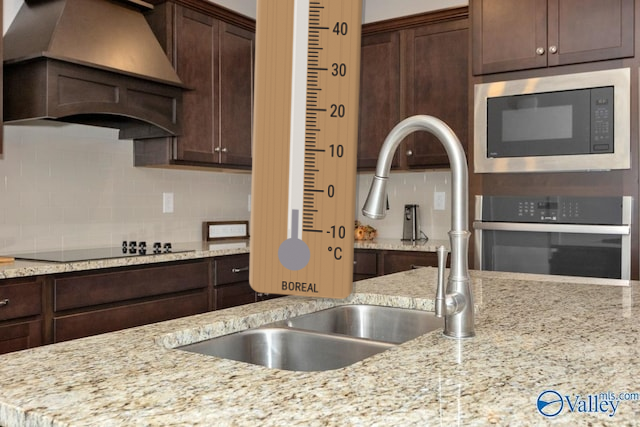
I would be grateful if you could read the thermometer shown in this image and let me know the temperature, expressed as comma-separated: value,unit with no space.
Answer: -5,°C
